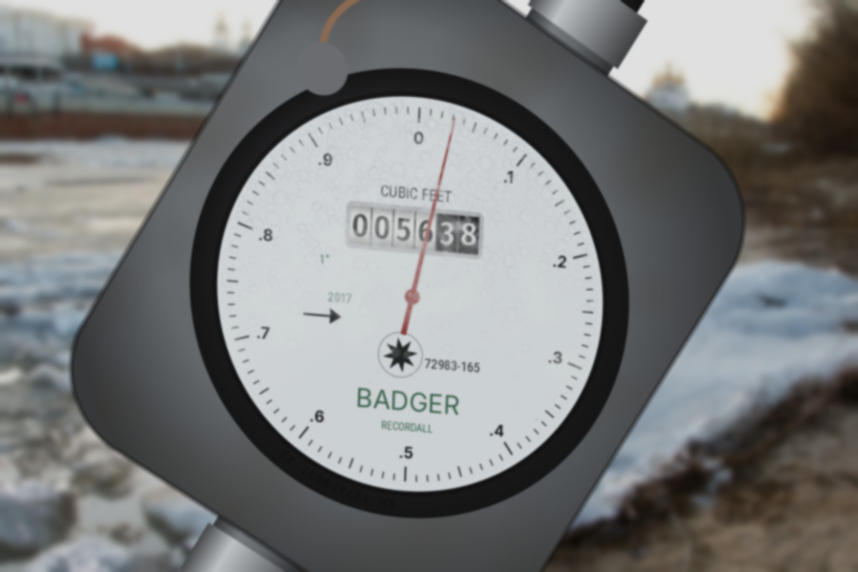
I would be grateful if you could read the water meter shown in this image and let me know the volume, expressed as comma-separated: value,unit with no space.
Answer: 5638.03,ft³
